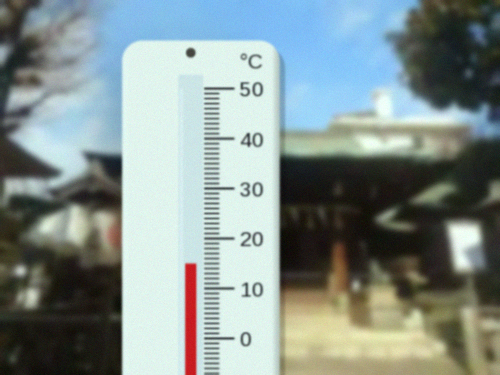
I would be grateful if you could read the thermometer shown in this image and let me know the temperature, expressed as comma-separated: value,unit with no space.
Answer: 15,°C
